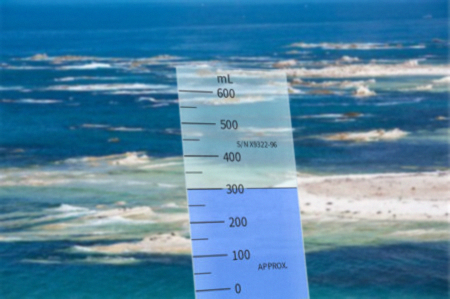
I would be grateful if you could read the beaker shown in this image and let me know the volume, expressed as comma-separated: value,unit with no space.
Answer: 300,mL
